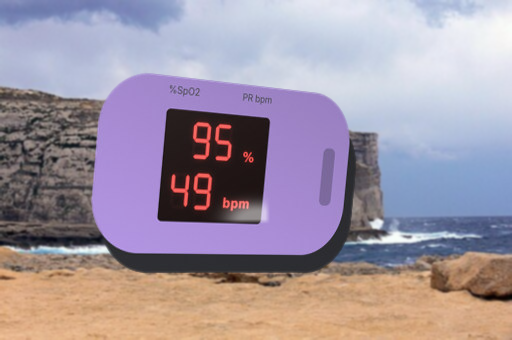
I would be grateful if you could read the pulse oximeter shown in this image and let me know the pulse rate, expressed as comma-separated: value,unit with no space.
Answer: 49,bpm
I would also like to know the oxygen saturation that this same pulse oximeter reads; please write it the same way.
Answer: 95,%
